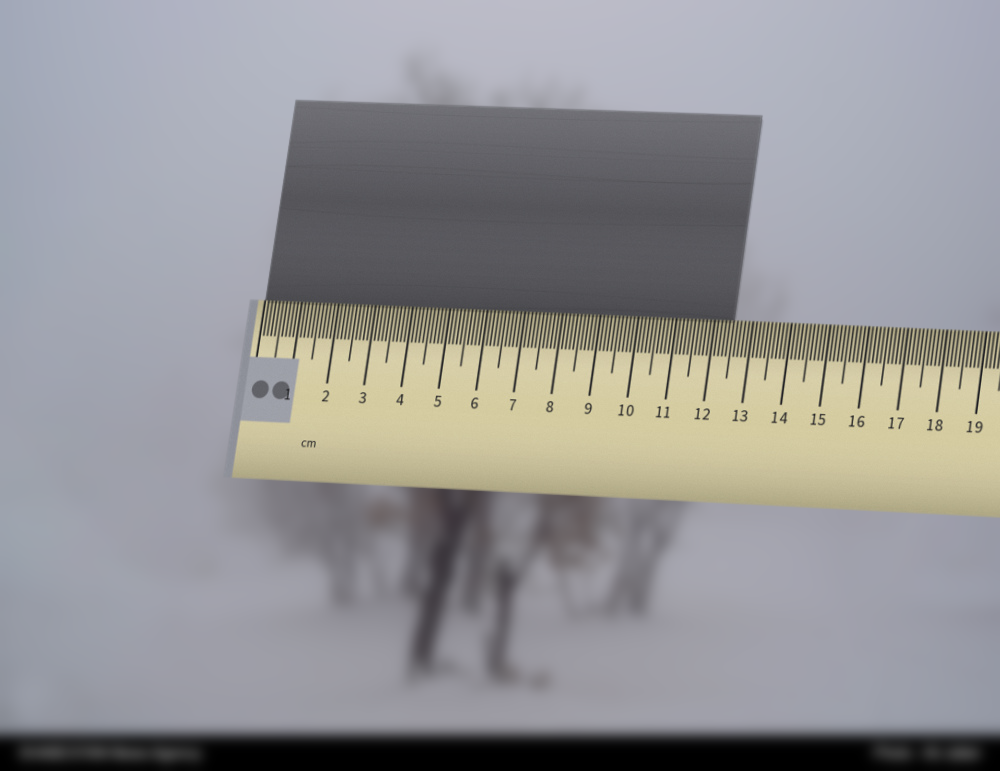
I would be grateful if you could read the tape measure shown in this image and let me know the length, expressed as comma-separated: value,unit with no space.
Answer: 12.5,cm
